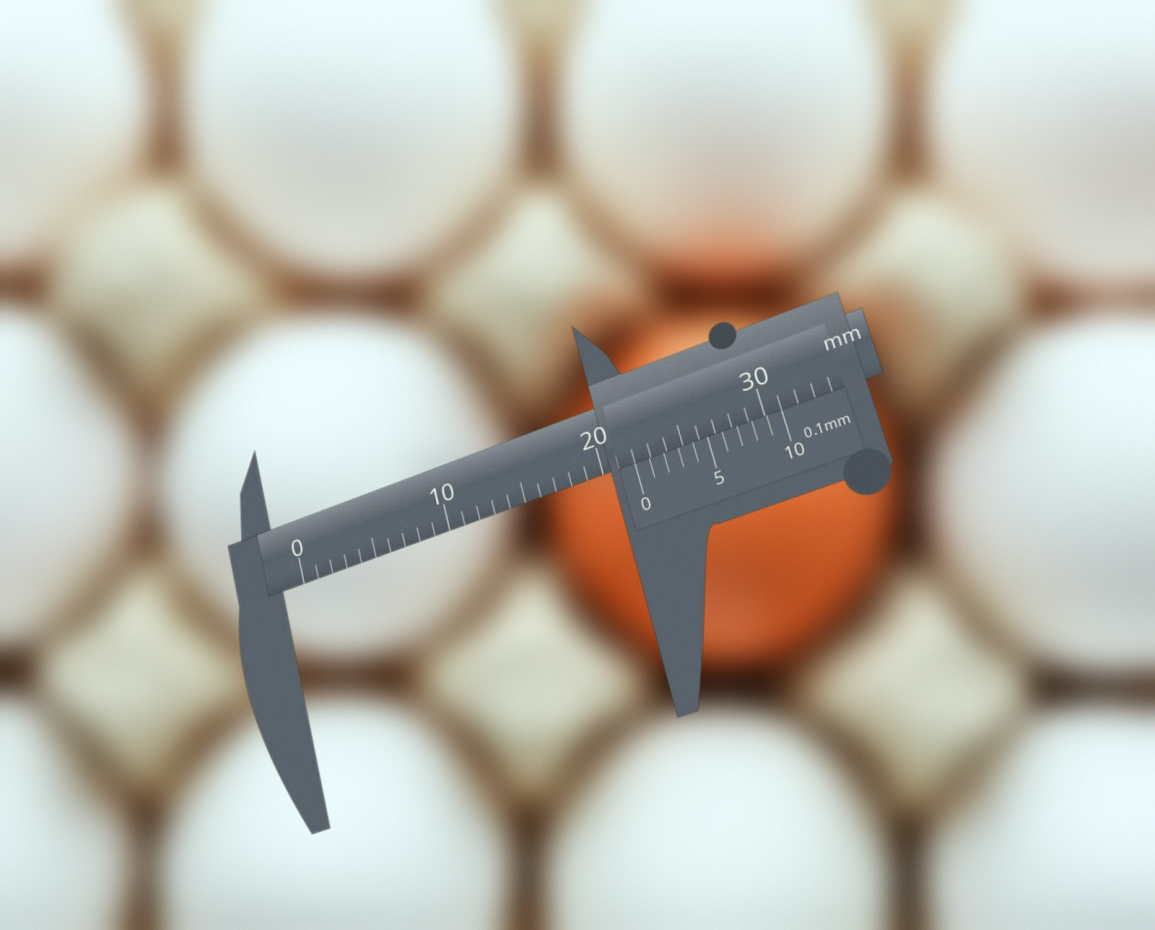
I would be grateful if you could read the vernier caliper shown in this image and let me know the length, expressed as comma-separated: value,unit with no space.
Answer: 22.0,mm
